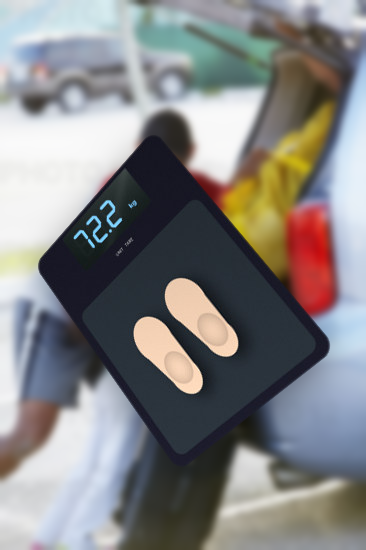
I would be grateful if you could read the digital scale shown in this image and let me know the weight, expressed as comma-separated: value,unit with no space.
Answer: 72.2,kg
